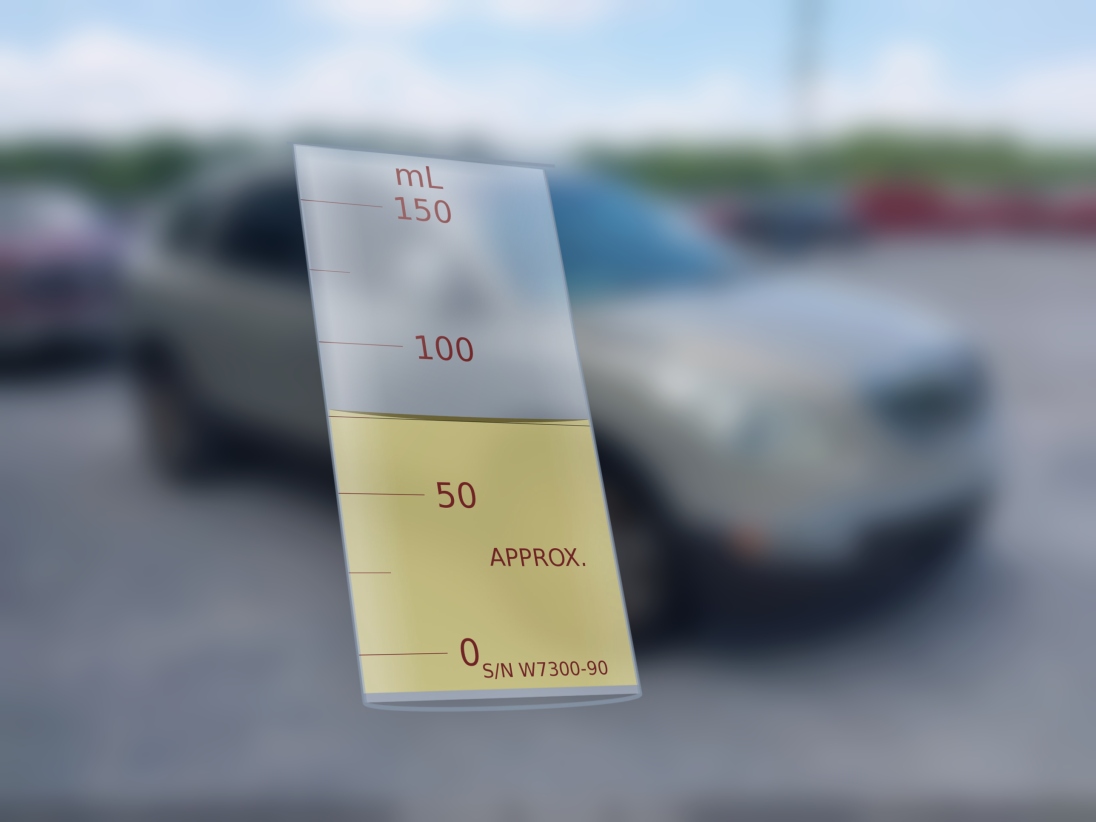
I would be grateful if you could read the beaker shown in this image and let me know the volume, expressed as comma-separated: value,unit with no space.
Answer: 75,mL
